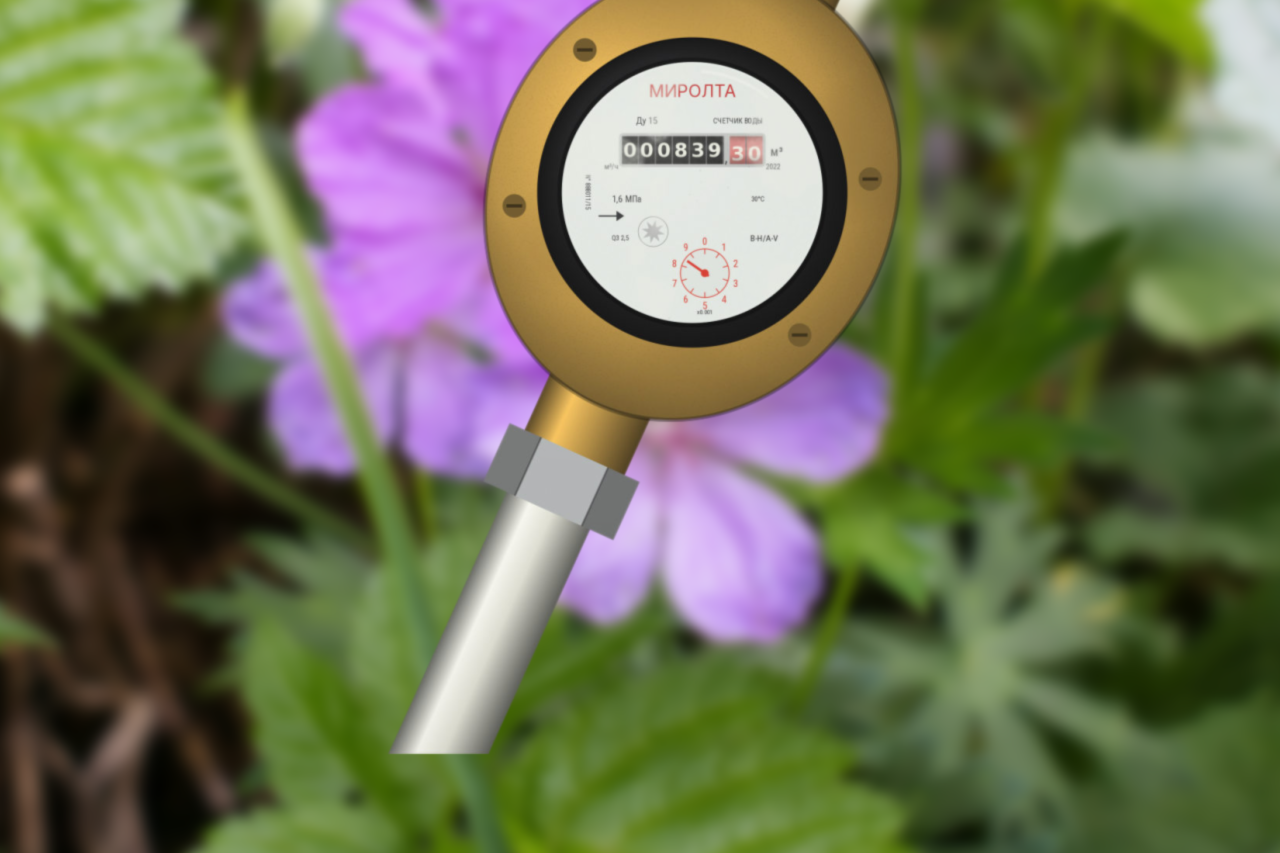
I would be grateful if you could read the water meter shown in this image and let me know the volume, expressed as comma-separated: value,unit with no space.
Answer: 839.298,m³
